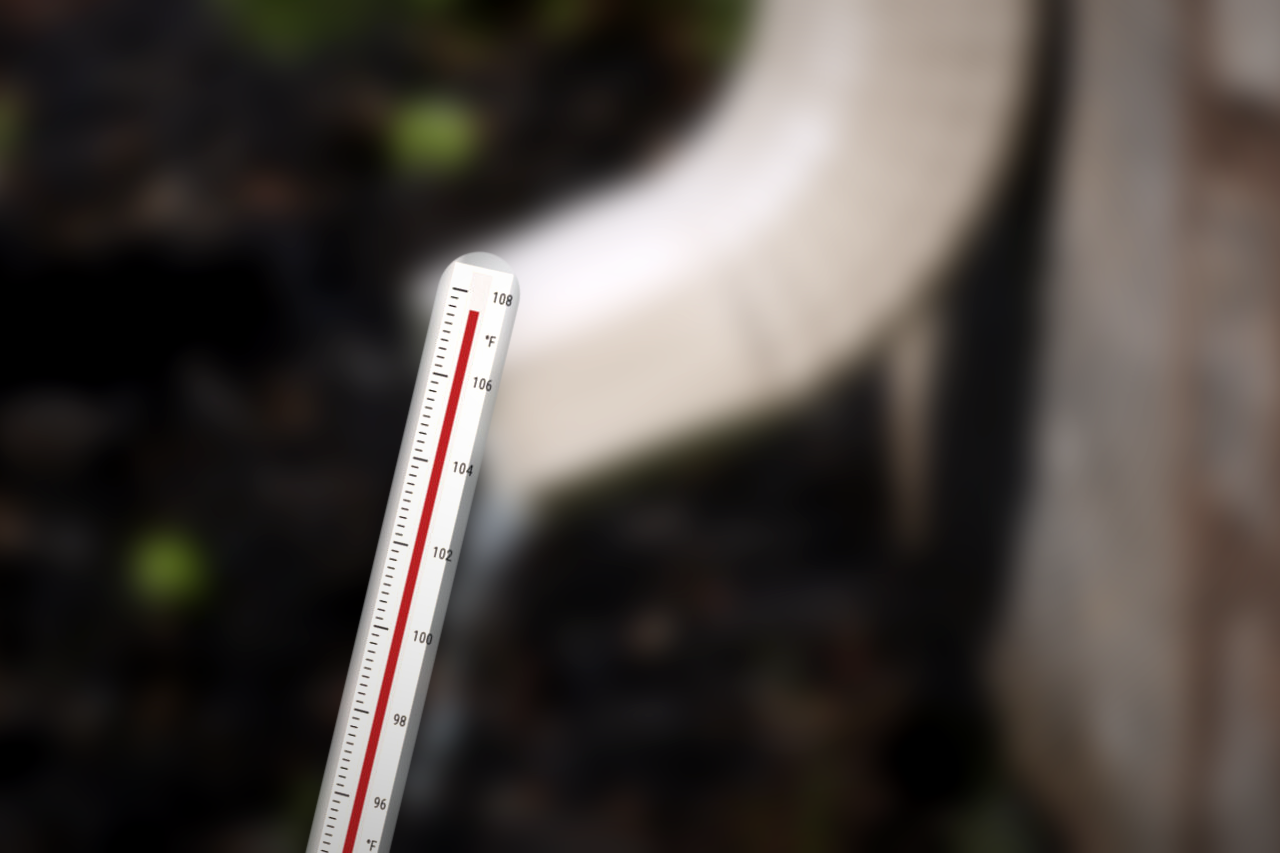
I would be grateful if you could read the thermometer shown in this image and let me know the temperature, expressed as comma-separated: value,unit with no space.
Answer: 107.6,°F
